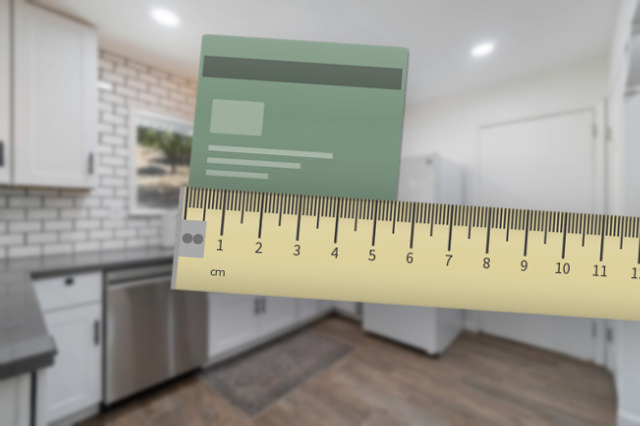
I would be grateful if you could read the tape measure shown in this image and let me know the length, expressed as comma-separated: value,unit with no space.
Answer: 5.5,cm
